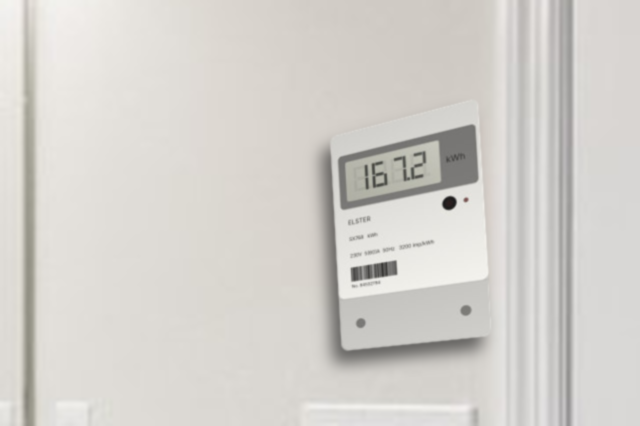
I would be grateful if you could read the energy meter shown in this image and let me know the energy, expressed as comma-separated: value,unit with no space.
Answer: 167.2,kWh
